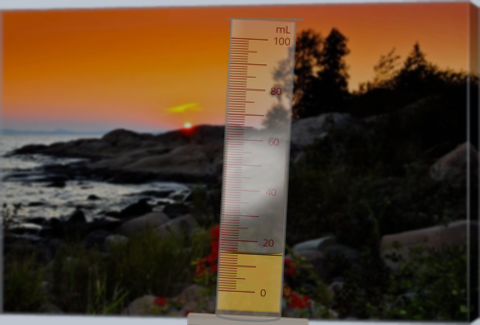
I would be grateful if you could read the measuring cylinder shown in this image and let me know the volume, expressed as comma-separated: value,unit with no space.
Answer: 15,mL
